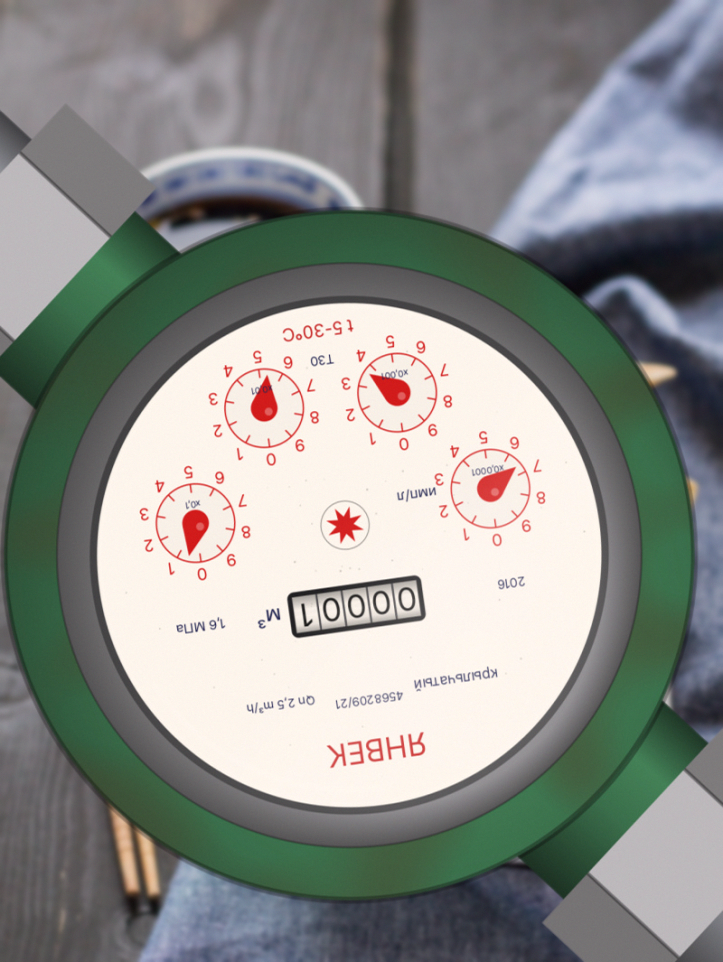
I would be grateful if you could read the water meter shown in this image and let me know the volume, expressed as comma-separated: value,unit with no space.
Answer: 1.0536,m³
